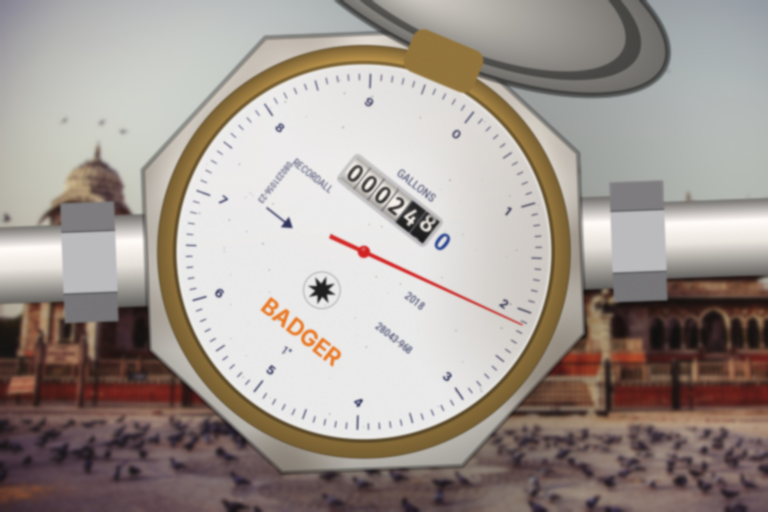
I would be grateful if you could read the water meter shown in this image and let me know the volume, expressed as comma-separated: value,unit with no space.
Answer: 2482.1,gal
